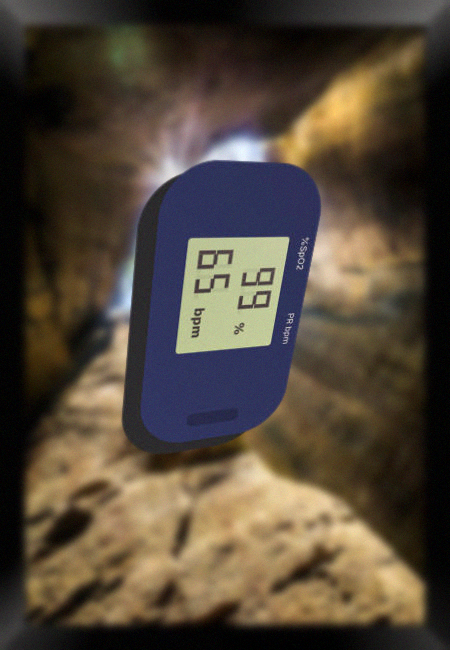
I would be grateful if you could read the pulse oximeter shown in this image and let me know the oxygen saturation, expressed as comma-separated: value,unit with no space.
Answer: 99,%
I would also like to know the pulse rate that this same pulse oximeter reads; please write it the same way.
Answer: 65,bpm
